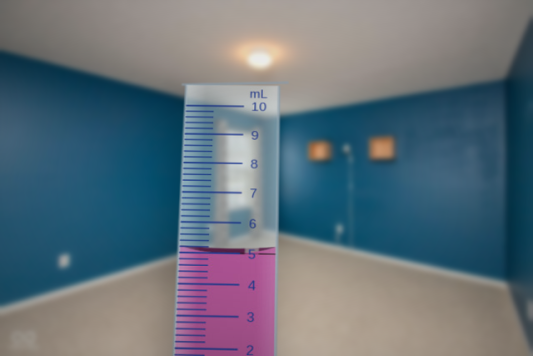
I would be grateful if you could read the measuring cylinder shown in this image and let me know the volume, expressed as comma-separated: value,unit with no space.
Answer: 5,mL
